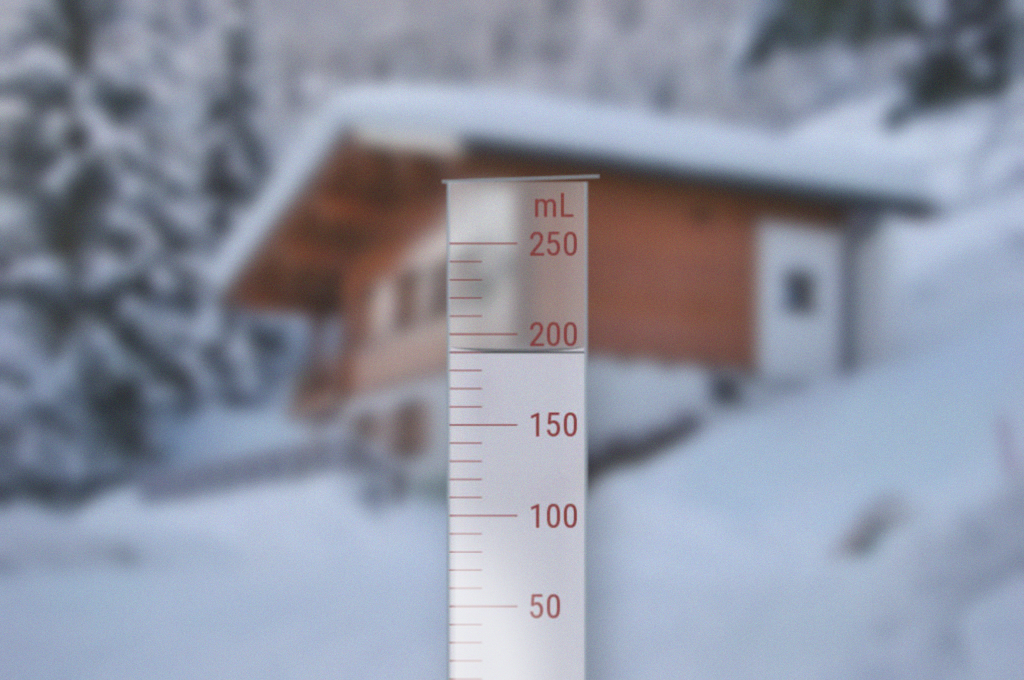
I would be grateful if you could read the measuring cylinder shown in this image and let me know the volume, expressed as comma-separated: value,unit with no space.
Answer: 190,mL
